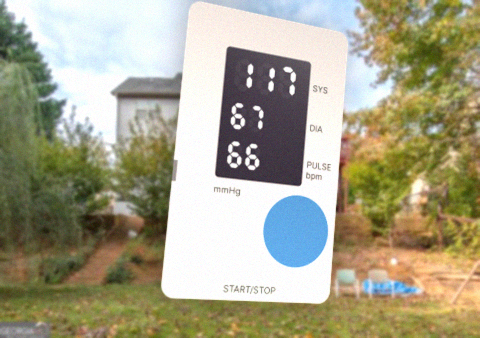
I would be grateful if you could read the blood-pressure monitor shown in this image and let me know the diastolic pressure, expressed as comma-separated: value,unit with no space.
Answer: 67,mmHg
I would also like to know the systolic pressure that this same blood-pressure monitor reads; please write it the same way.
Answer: 117,mmHg
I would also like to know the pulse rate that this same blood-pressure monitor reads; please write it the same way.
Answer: 66,bpm
